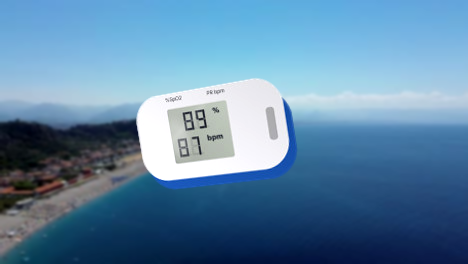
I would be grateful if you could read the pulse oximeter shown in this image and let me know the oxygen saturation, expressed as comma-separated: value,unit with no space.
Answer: 89,%
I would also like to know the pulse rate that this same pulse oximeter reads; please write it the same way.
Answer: 87,bpm
